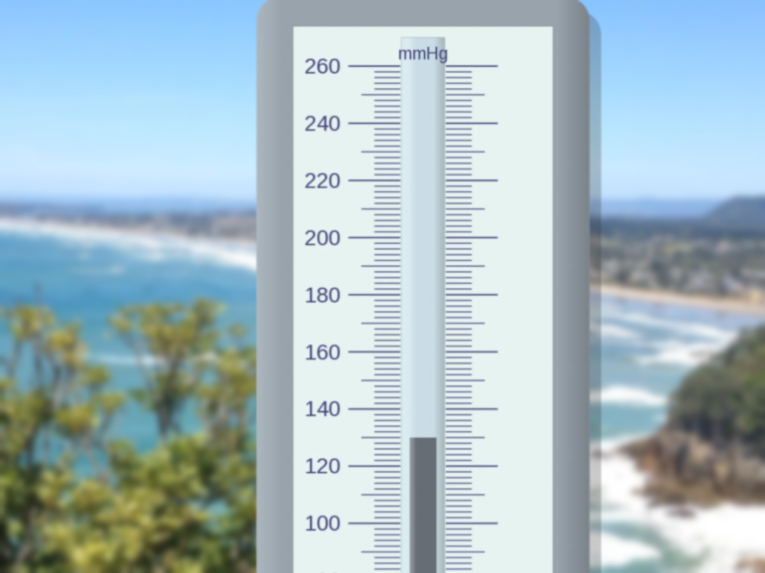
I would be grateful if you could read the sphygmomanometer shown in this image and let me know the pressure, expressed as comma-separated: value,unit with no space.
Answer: 130,mmHg
